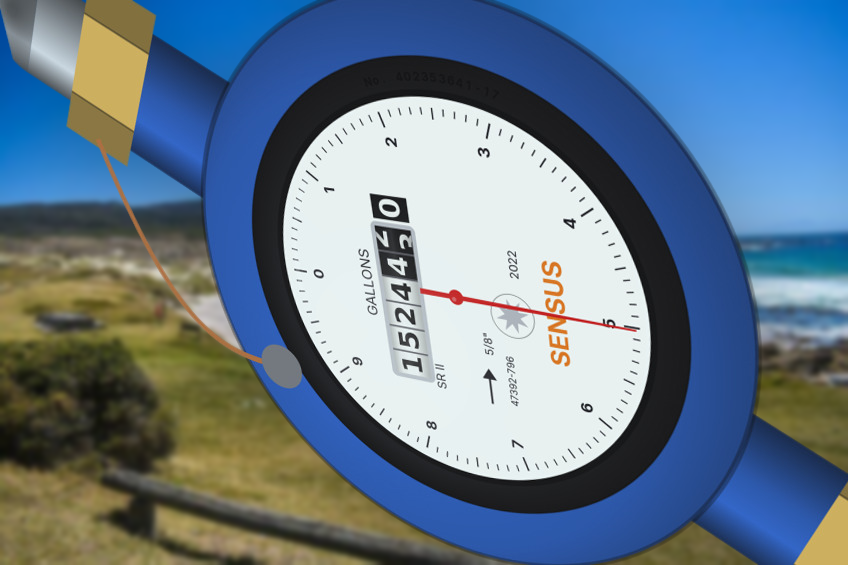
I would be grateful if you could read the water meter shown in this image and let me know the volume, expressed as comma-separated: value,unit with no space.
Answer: 1524425.0,gal
